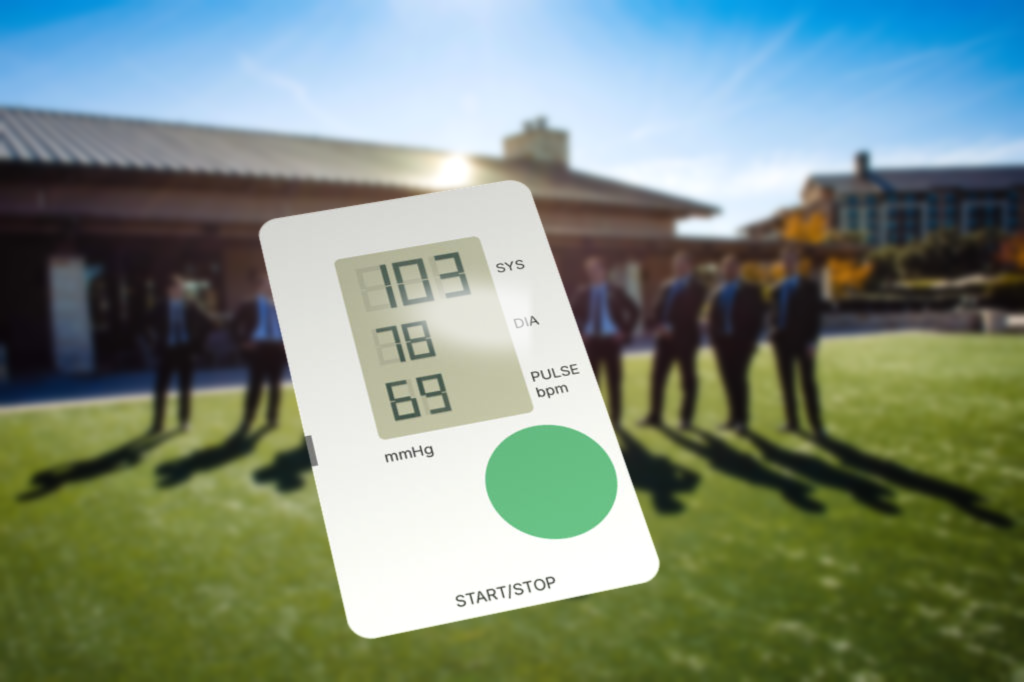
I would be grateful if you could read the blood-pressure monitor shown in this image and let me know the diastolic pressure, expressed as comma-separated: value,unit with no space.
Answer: 78,mmHg
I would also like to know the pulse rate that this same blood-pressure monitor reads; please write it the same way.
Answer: 69,bpm
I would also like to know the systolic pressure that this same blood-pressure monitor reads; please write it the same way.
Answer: 103,mmHg
